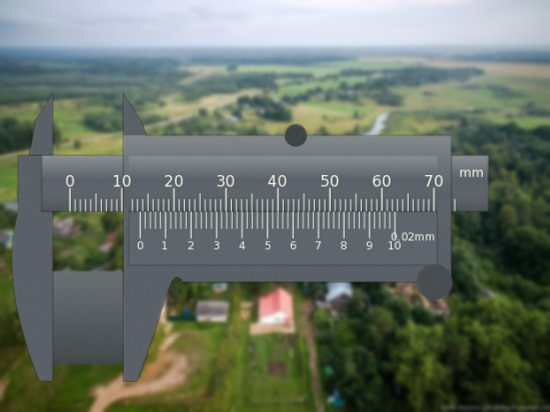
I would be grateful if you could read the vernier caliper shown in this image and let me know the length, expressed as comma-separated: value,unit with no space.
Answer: 13.5,mm
